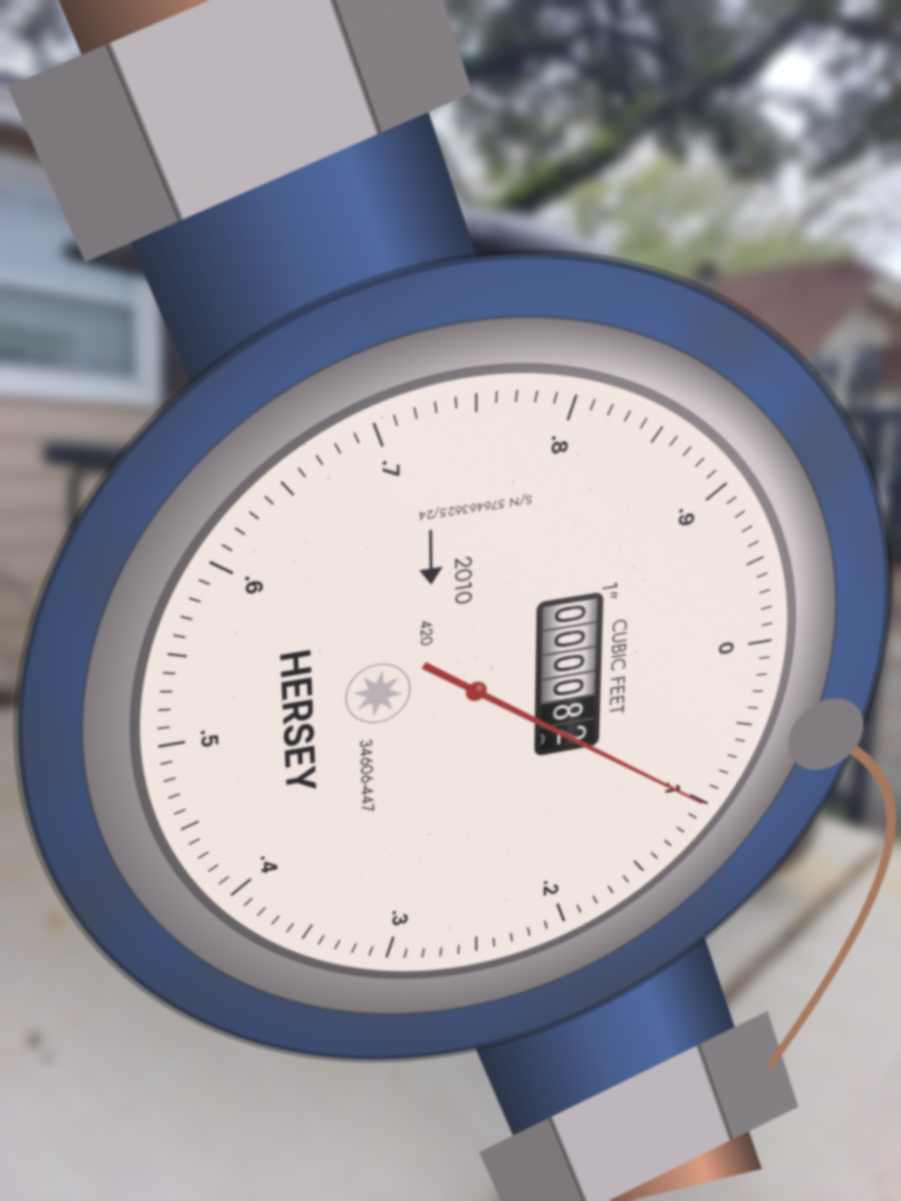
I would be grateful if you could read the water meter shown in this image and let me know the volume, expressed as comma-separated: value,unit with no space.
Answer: 82.10,ft³
